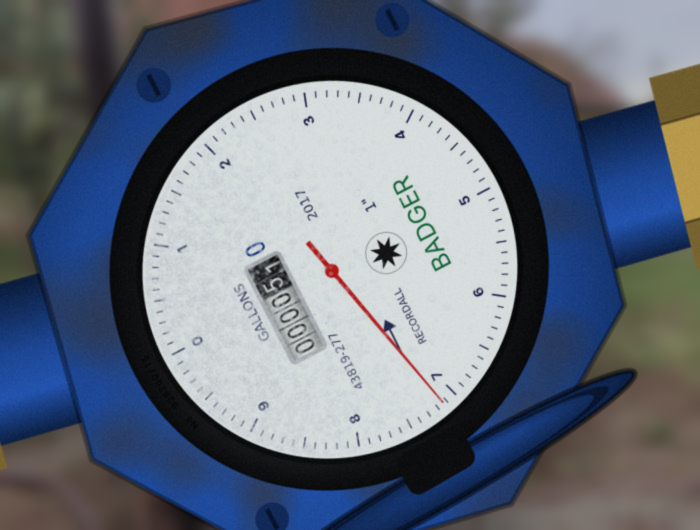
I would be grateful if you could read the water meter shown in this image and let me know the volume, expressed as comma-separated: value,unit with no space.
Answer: 507.1,gal
